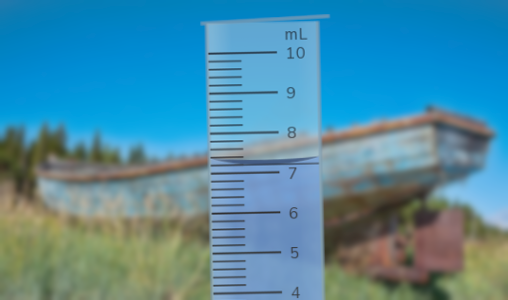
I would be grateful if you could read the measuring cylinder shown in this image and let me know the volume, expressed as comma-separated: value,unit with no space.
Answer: 7.2,mL
